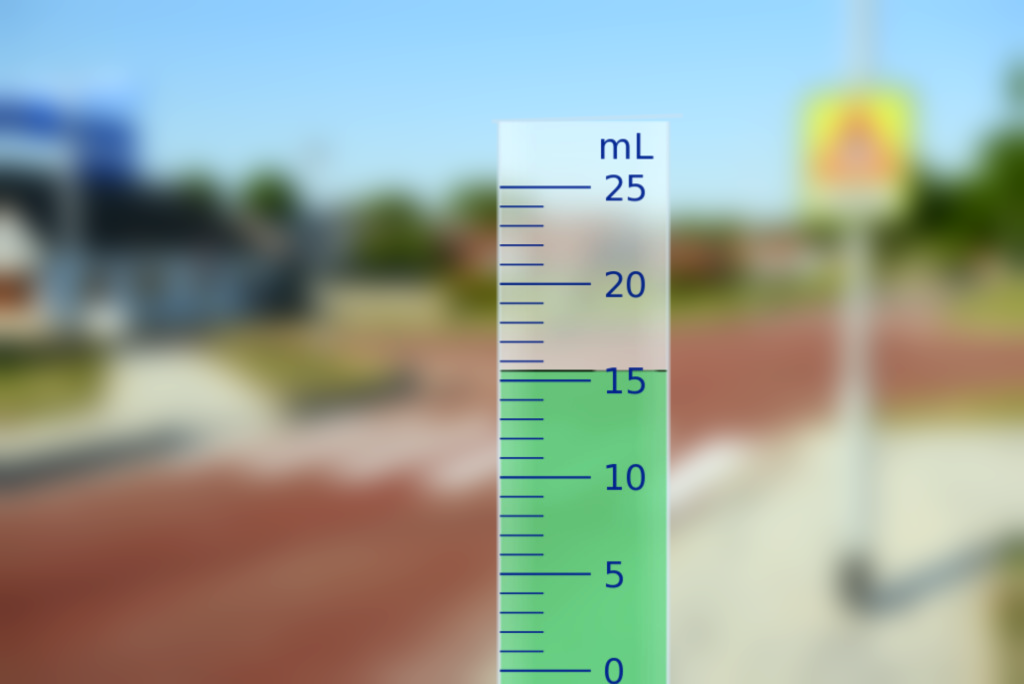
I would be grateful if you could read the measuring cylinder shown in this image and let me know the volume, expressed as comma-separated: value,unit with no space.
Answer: 15.5,mL
